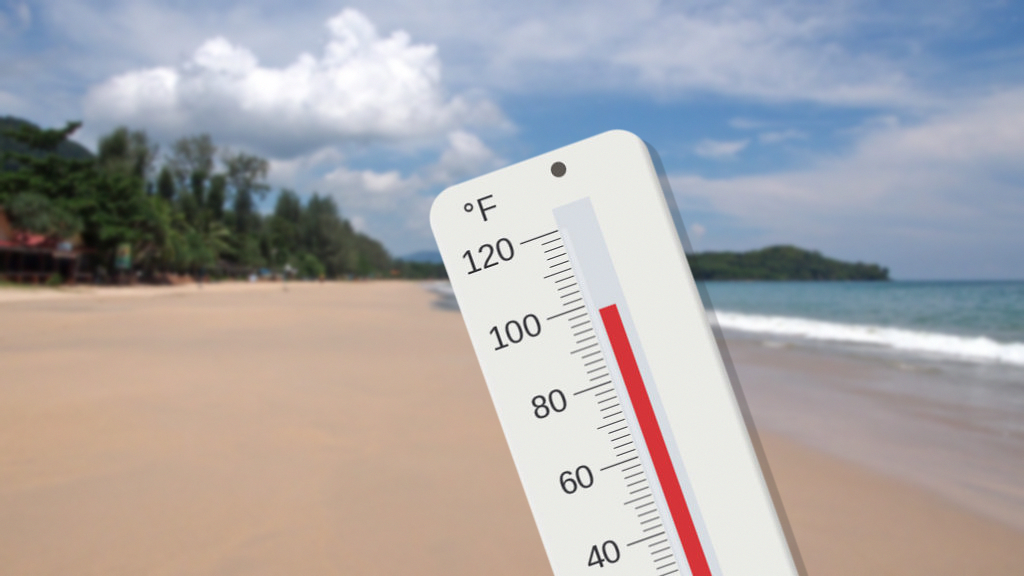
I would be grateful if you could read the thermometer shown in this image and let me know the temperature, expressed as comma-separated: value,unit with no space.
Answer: 98,°F
